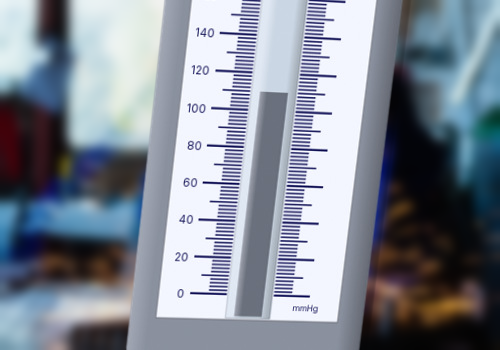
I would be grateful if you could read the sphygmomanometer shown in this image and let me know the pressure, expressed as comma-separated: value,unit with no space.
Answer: 110,mmHg
